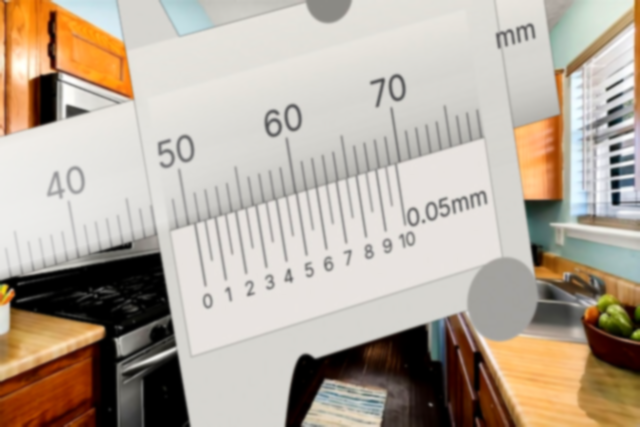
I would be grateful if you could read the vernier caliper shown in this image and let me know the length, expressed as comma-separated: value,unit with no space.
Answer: 50.6,mm
